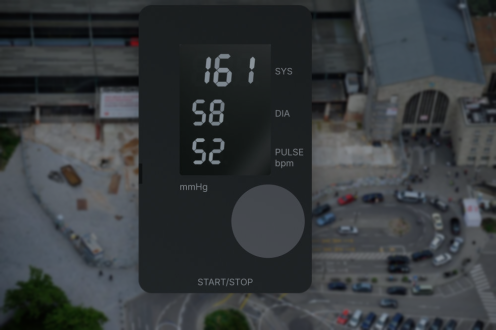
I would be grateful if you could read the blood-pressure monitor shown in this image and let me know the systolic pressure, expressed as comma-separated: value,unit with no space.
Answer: 161,mmHg
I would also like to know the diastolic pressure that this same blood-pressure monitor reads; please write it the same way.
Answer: 58,mmHg
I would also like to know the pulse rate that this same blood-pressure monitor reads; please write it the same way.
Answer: 52,bpm
